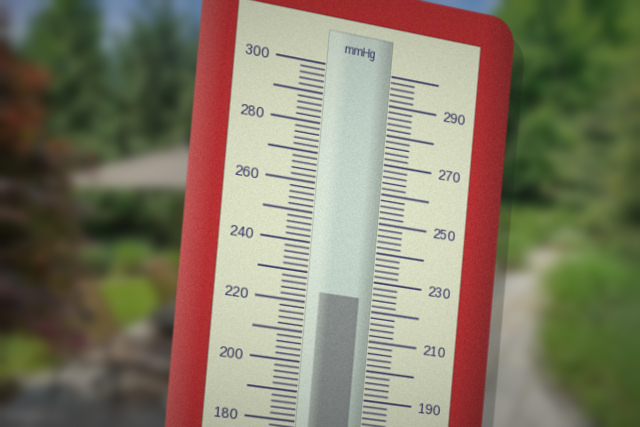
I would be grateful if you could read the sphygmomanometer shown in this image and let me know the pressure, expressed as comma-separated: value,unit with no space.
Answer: 224,mmHg
